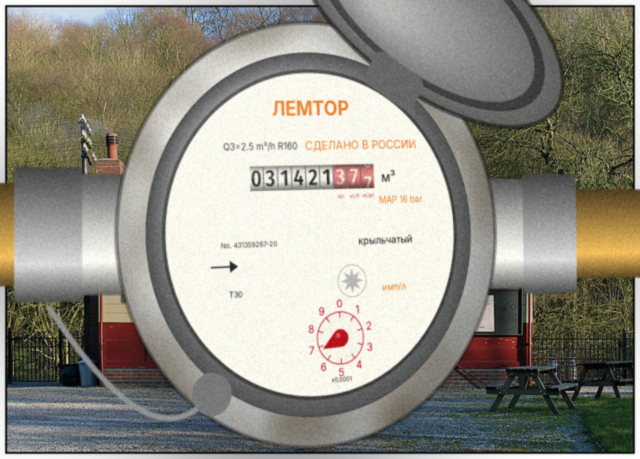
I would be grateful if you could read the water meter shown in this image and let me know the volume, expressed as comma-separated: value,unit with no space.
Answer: 31421.3766,m³
